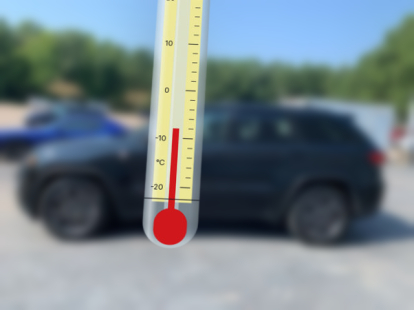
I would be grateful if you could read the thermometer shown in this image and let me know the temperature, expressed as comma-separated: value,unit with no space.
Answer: -8,°C
